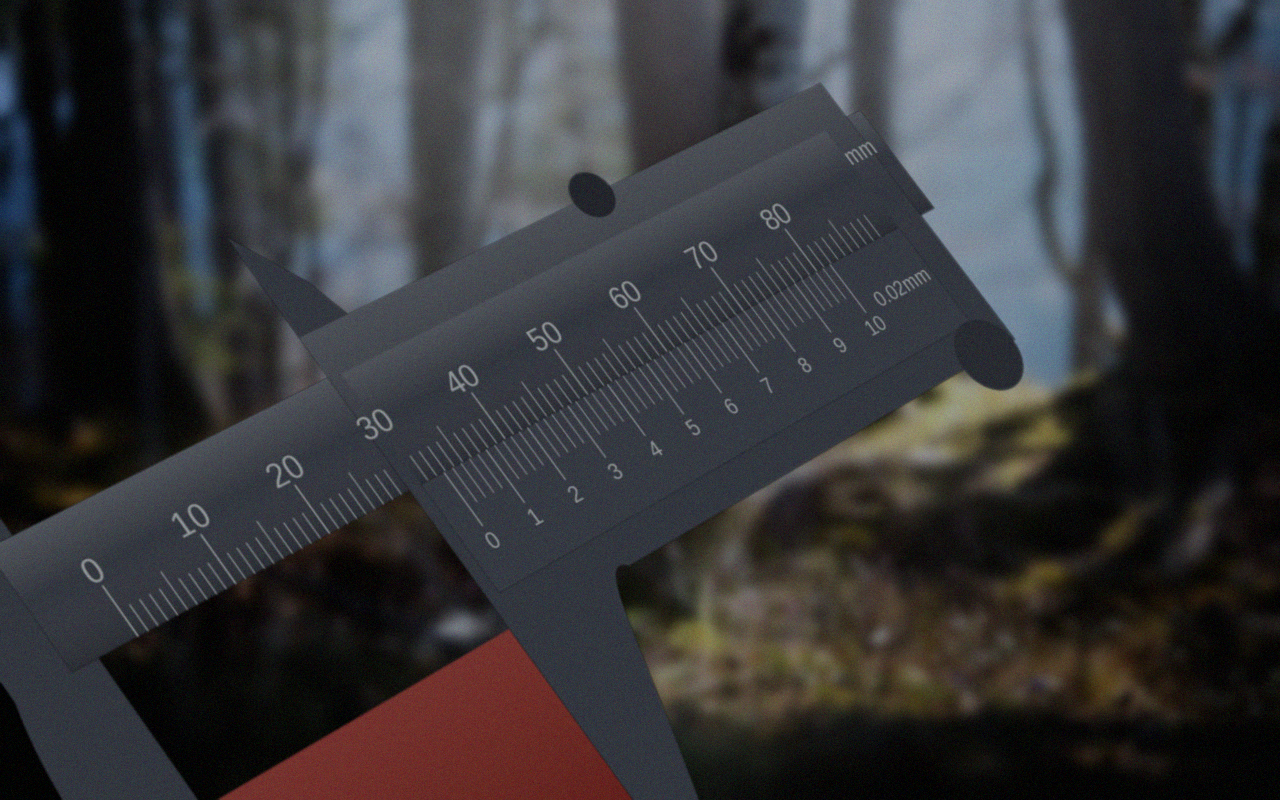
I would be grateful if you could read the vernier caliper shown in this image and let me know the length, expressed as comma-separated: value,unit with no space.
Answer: 32.8,mm
